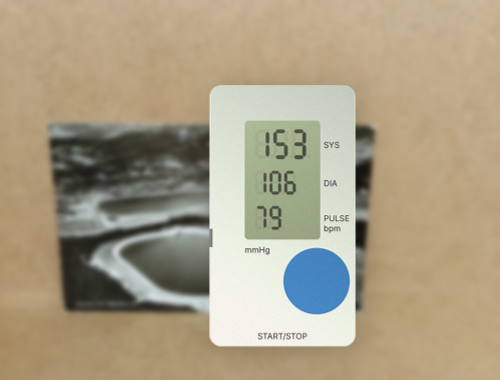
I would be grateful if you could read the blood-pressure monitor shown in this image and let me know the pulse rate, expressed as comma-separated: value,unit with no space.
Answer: 79,bpm
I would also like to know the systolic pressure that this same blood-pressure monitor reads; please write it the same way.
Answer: 153,mmHg
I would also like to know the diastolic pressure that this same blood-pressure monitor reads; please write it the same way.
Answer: 106,mmHg
